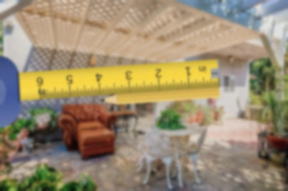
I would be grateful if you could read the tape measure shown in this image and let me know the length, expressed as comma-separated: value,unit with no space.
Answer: 4,in
